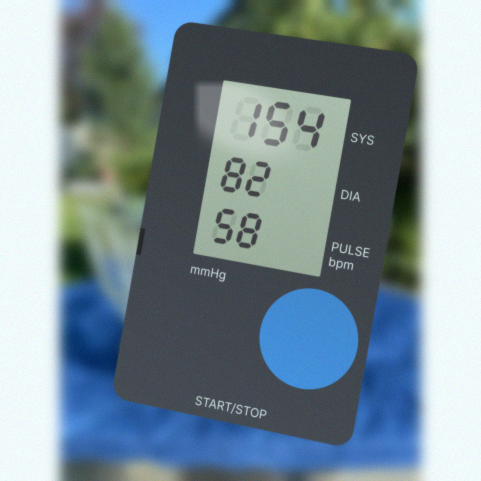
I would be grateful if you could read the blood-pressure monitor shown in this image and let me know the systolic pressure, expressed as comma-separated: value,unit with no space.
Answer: 154,mmHg
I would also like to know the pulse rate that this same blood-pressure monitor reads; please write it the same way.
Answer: 58,bpm
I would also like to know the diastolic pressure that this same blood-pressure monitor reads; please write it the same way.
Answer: 82,mmHg
